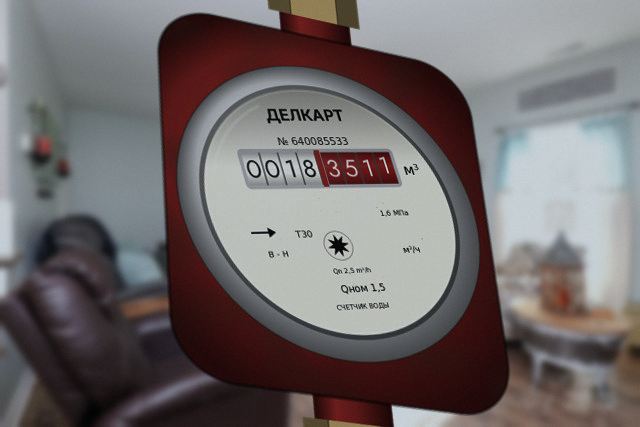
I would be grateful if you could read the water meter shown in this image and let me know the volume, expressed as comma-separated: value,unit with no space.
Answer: 18.3511,m³
